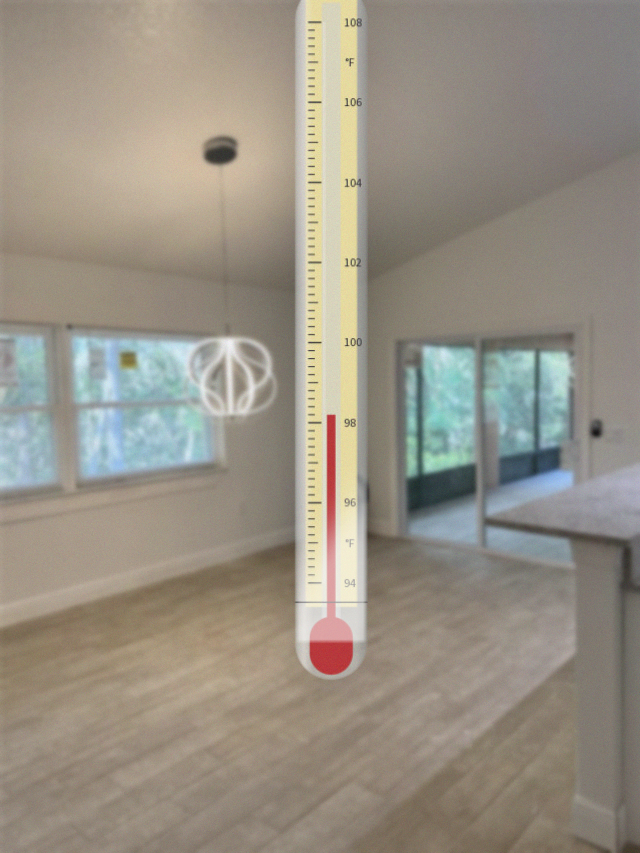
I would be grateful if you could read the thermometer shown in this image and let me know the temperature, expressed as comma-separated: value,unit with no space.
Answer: 98.2,°F
